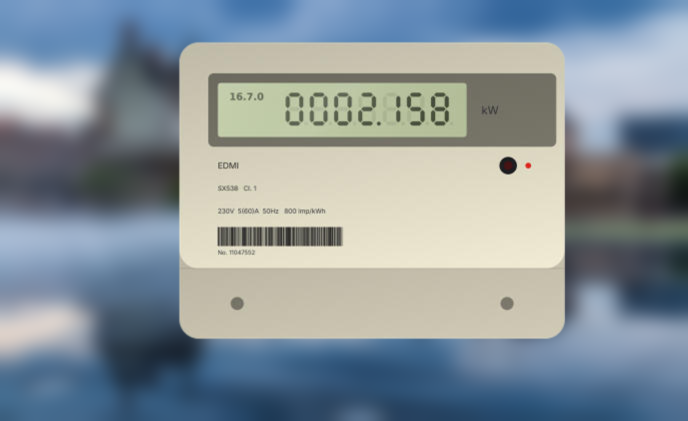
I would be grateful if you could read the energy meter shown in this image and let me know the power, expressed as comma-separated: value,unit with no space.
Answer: 2.158,kW
